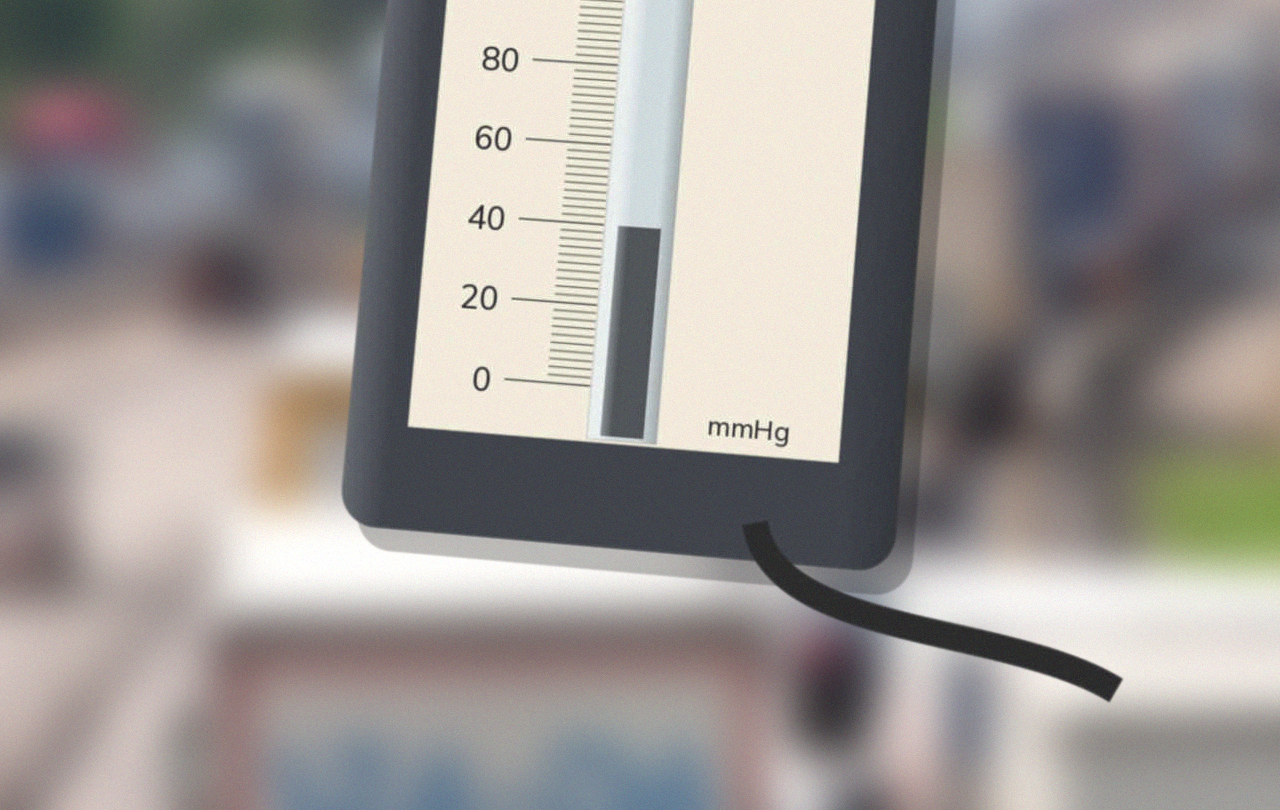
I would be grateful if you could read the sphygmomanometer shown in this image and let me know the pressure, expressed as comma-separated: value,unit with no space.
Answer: 40,mmHg
